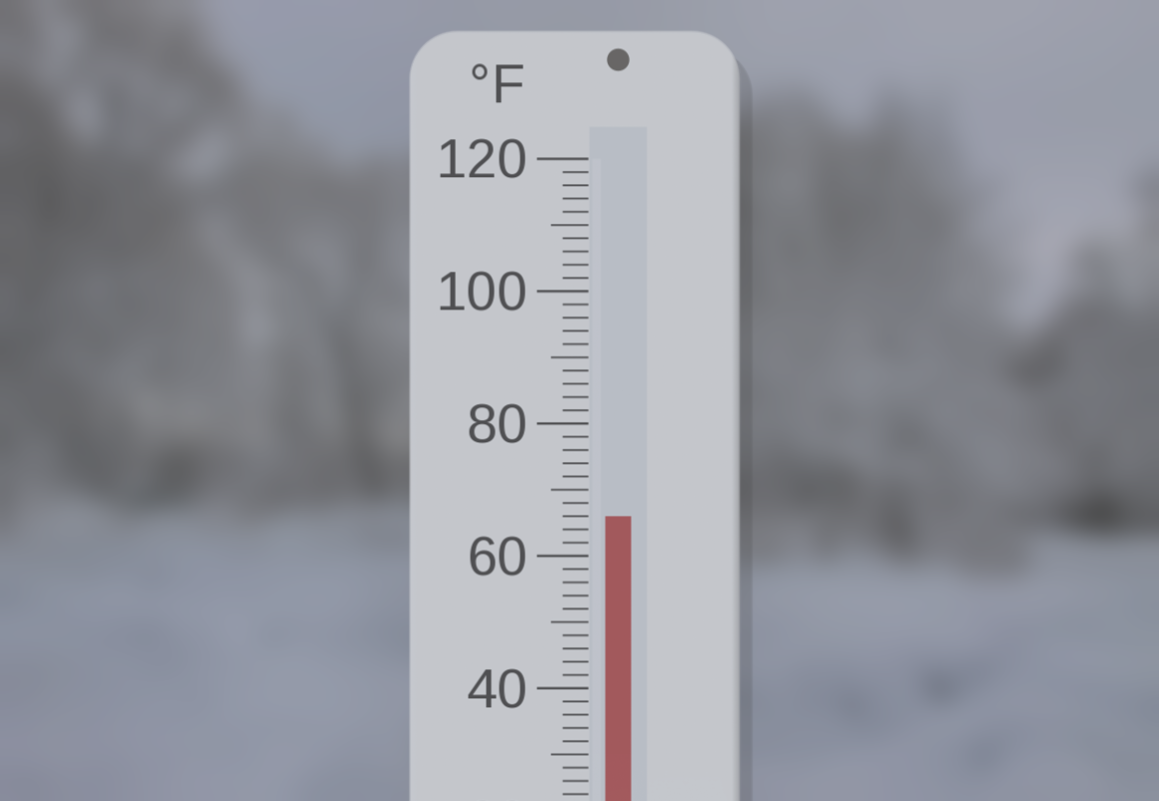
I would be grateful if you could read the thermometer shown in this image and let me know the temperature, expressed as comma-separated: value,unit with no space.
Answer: 66,°F
